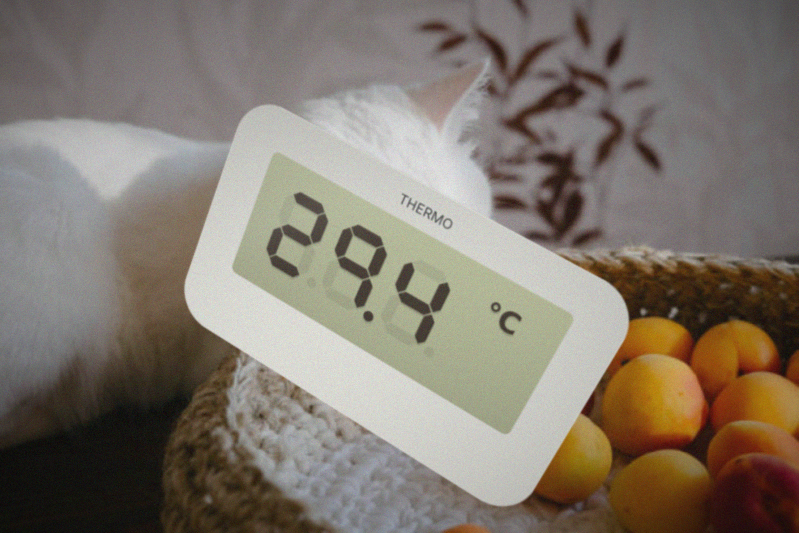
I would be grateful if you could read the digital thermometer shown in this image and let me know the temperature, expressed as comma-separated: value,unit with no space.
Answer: 29.4,°C
